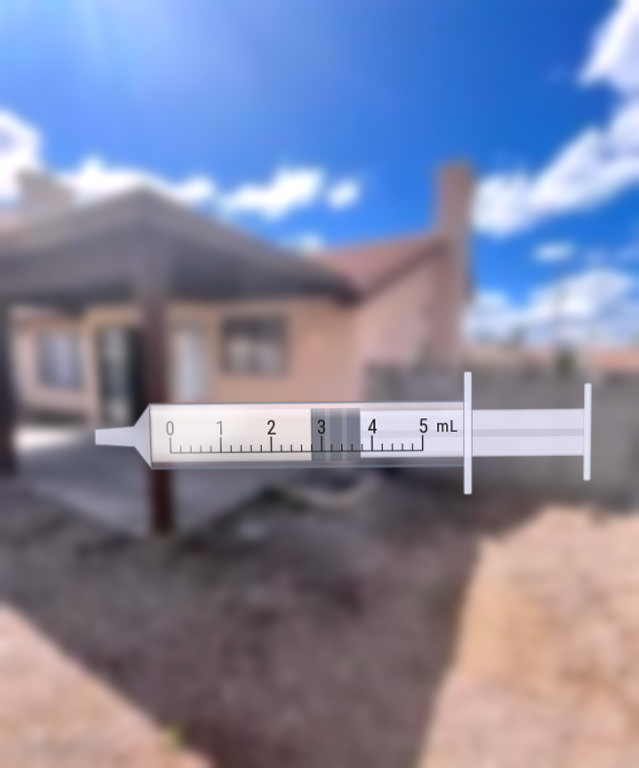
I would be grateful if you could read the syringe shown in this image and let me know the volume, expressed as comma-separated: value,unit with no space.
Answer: 2.8,mL
